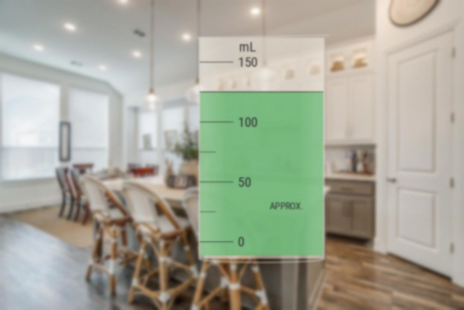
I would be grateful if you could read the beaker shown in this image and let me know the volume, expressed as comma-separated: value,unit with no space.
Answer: 125,mL
